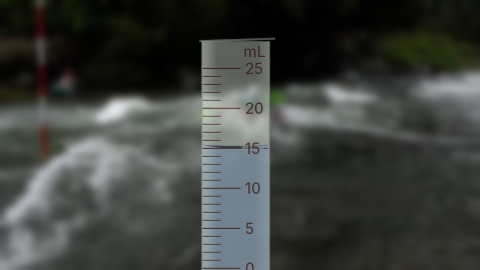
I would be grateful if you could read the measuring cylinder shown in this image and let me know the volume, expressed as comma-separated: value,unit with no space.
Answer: 15,mL
